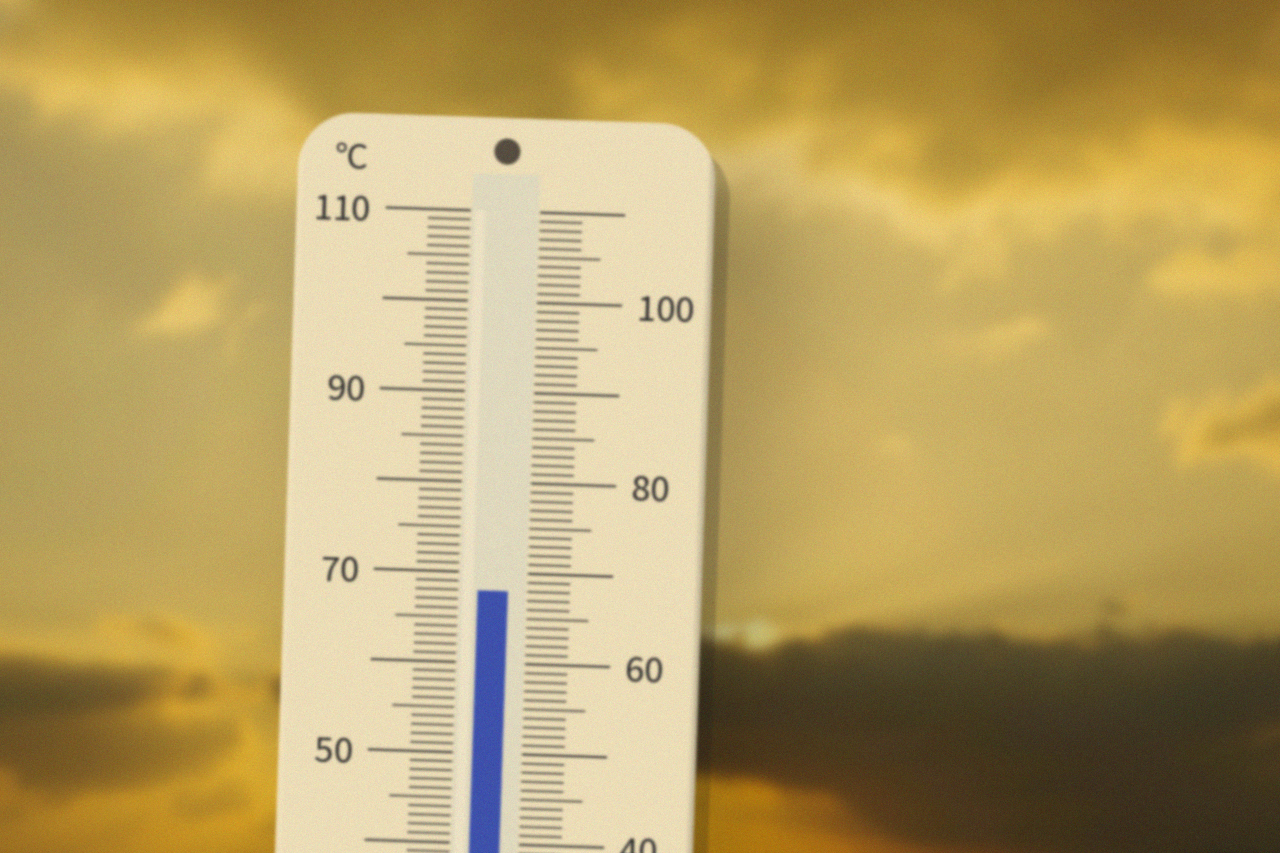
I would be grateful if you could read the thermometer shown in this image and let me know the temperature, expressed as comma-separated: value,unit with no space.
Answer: 68,°C
